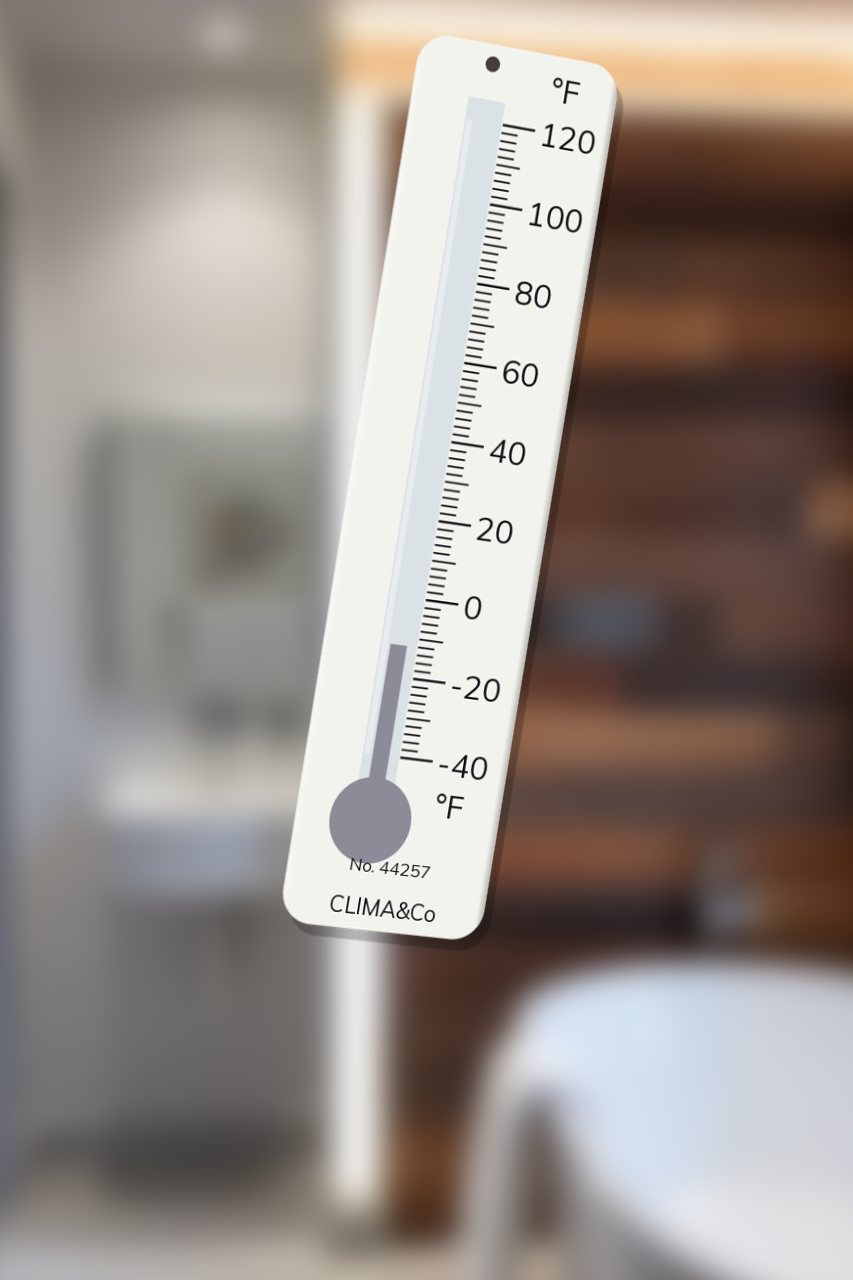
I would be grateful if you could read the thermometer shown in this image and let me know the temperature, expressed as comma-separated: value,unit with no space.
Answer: -12,°F
